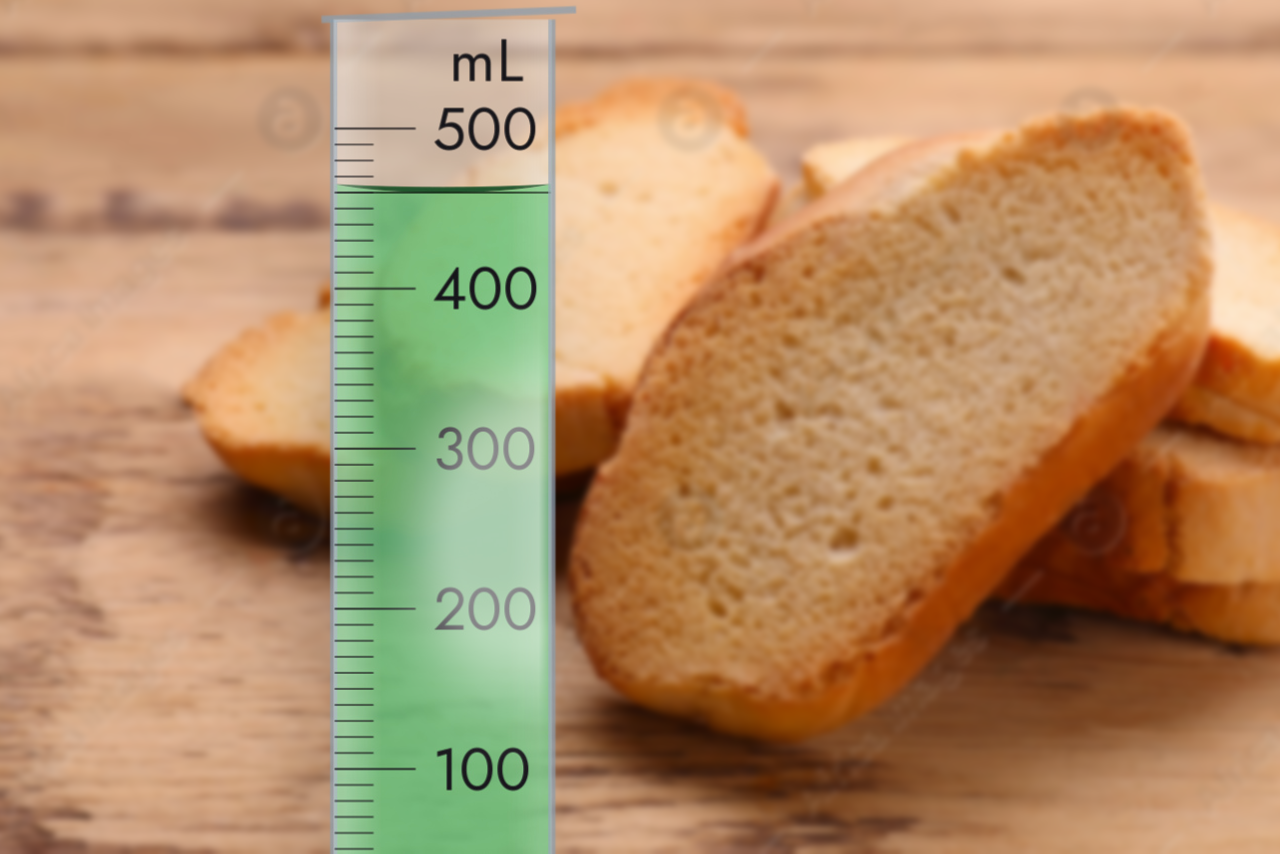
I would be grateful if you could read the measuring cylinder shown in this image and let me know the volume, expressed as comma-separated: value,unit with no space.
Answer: 460,mL
